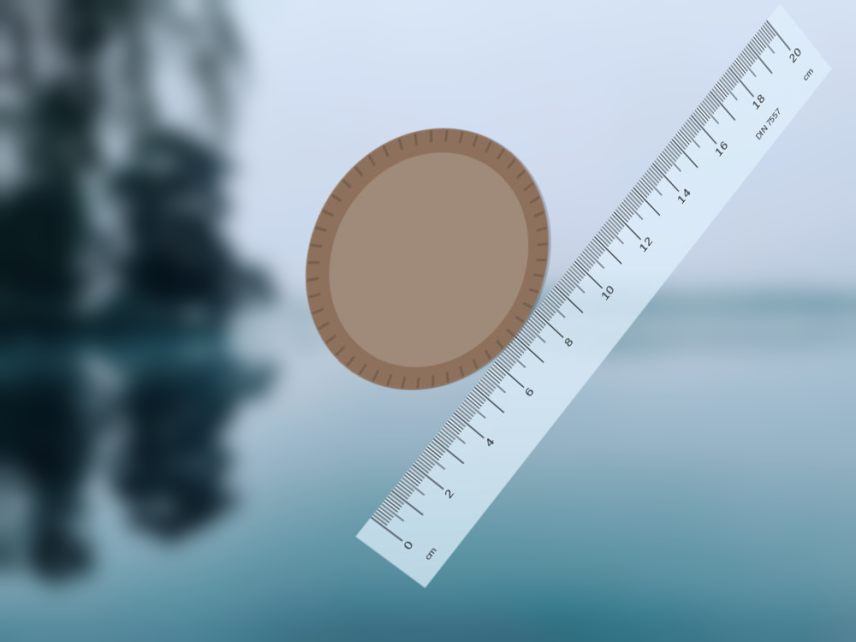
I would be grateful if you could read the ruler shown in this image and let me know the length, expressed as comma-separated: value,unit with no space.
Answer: 8,cm
